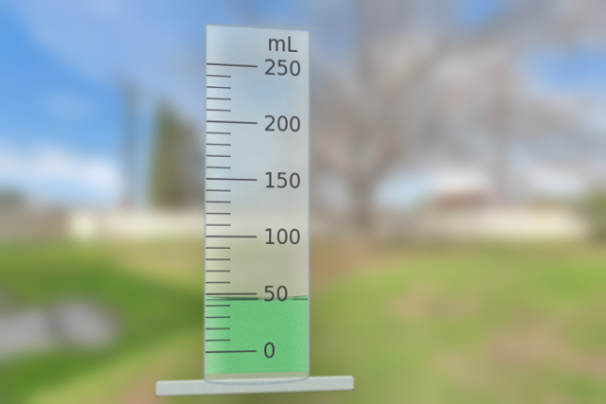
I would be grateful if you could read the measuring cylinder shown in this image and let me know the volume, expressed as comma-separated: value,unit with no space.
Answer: 45,mL
